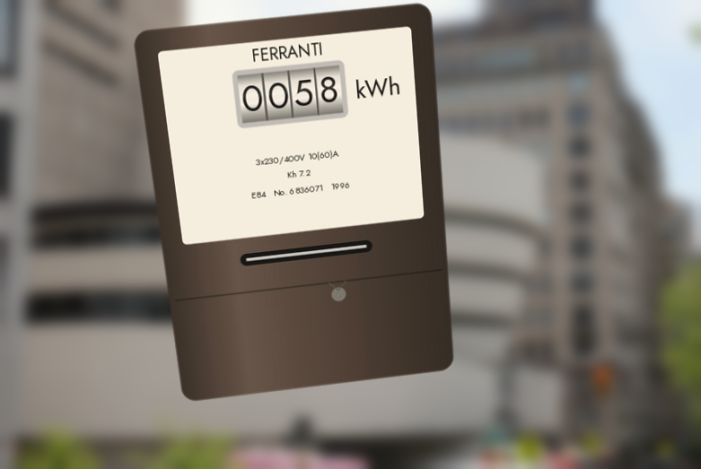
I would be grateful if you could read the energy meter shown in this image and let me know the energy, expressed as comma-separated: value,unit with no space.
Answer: 58,kWh
